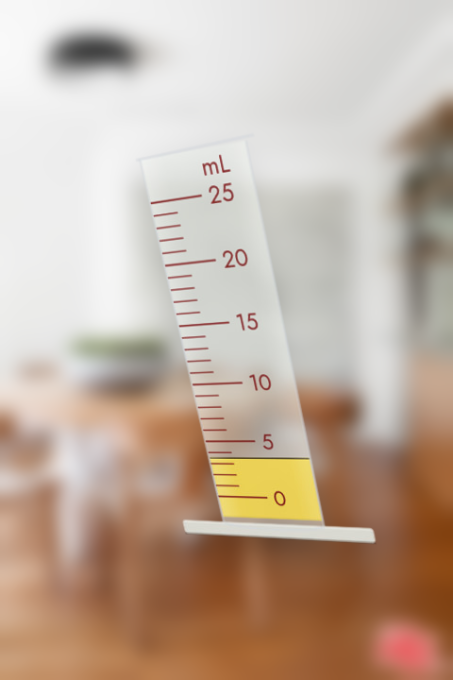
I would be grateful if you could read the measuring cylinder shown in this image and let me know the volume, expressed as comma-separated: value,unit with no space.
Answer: 3.5,mL
